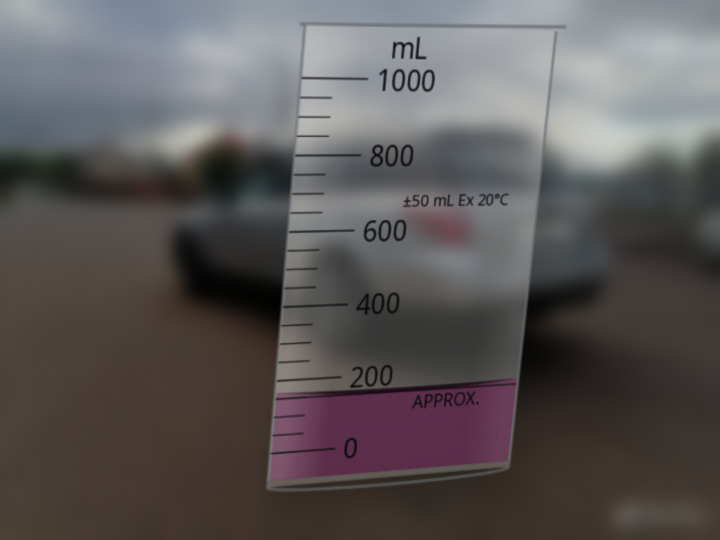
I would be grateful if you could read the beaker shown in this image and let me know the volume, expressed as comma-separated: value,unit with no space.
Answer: 150,mL
